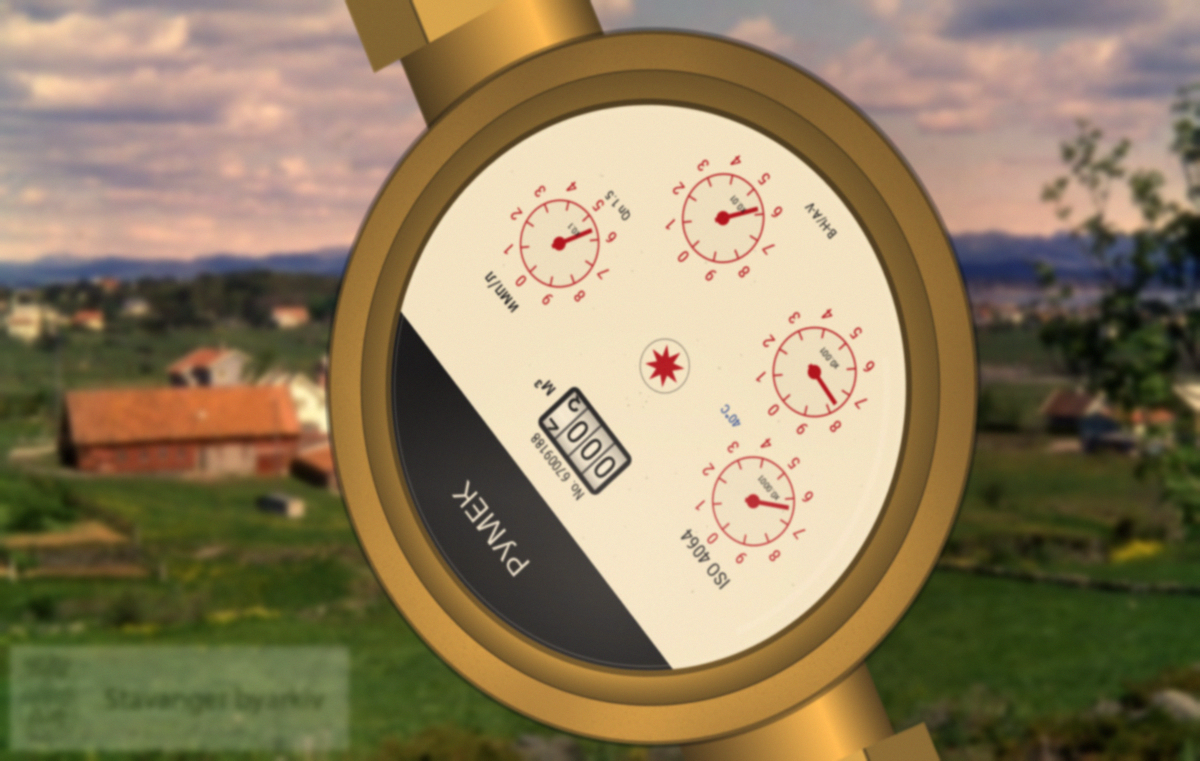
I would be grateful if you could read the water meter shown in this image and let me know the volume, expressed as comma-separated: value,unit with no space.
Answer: 2.5576,m³
